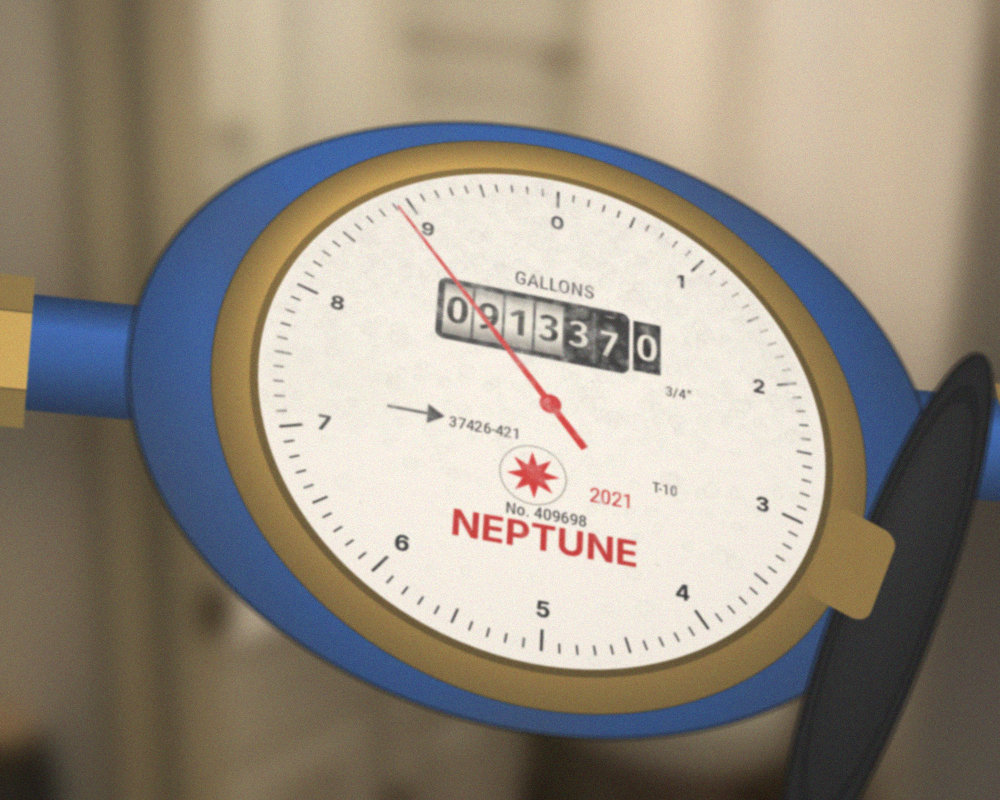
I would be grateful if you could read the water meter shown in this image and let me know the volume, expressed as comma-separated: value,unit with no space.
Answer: 913368.9,gal
